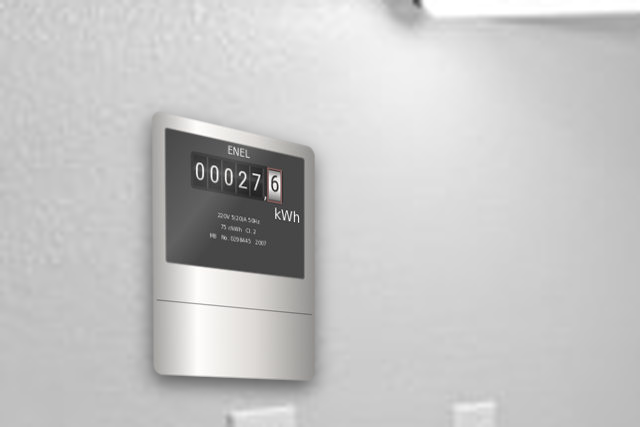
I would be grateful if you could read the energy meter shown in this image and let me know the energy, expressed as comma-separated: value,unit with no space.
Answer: 27.6,kWh
